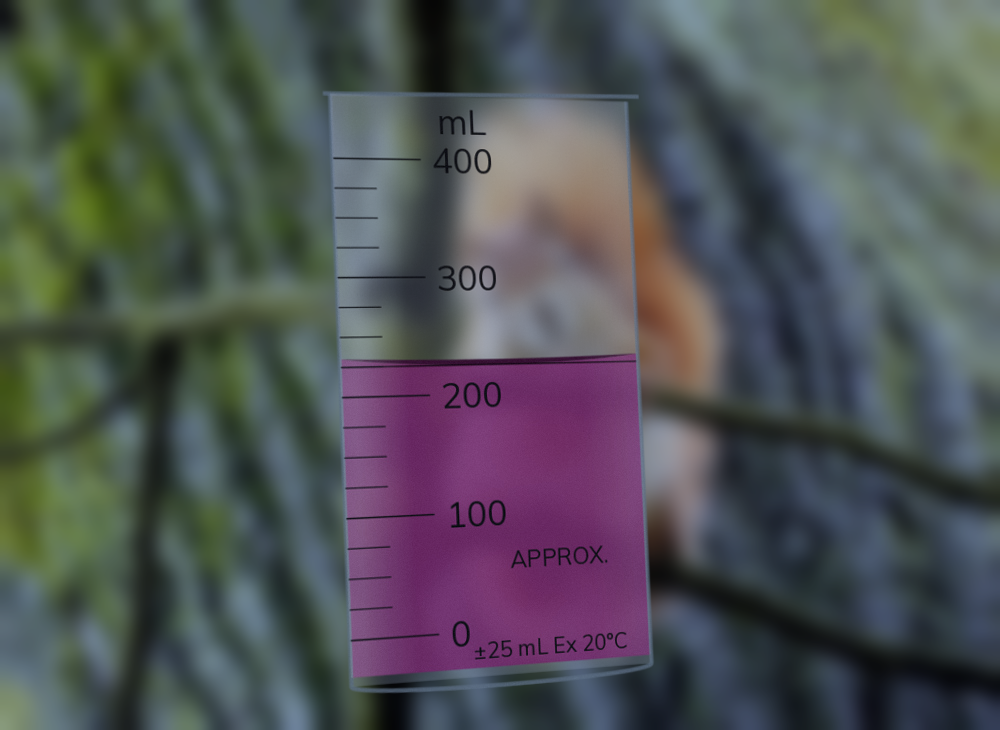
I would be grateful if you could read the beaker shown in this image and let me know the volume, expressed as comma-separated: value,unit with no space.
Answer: 225,mL
